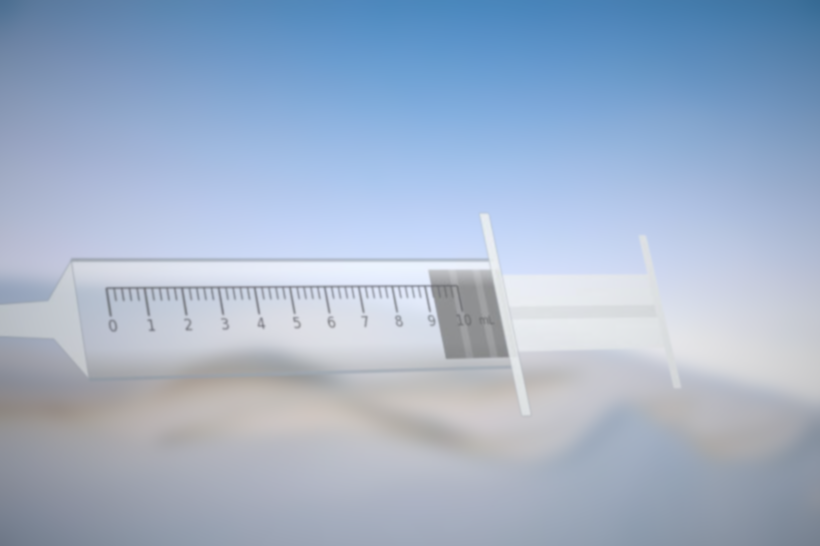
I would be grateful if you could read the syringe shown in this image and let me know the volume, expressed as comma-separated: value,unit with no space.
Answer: 9.2,mL
